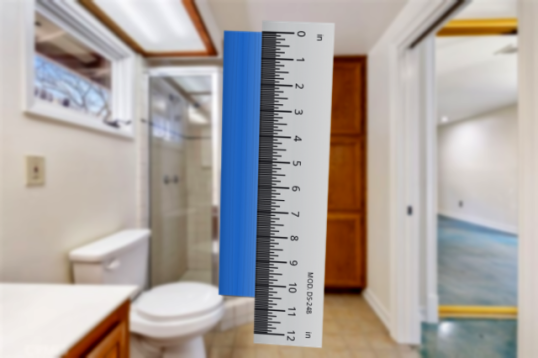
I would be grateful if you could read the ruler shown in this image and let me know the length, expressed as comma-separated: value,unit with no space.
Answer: 10.5,in
